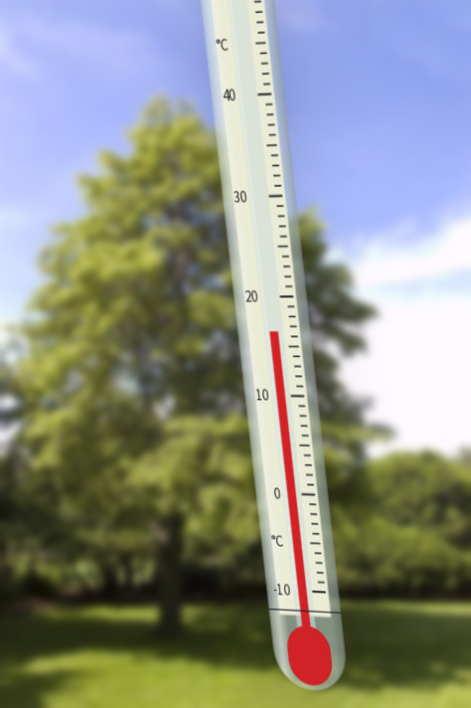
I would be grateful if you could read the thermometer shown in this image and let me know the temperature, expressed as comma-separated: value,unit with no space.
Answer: 16.5,°C
